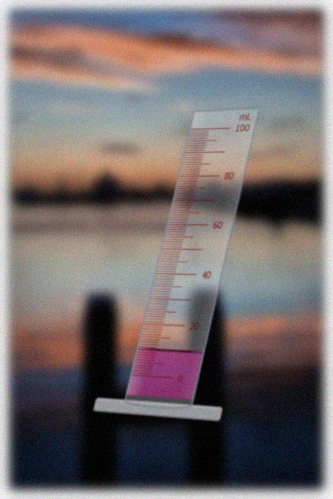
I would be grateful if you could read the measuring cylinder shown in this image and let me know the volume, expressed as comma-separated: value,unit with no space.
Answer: 10,mL
